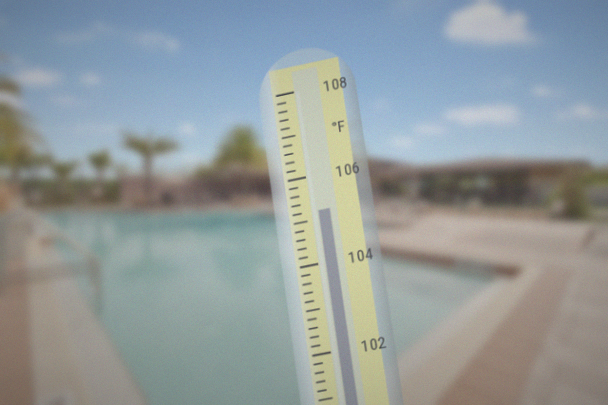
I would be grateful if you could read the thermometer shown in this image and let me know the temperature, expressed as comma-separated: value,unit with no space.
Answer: 105.2,°F
